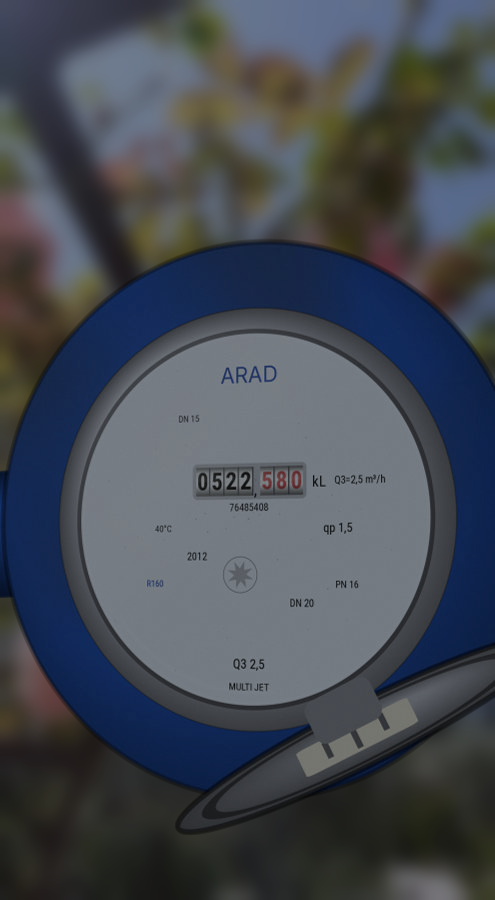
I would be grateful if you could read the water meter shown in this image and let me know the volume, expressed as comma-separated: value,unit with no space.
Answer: 522.580,kL
